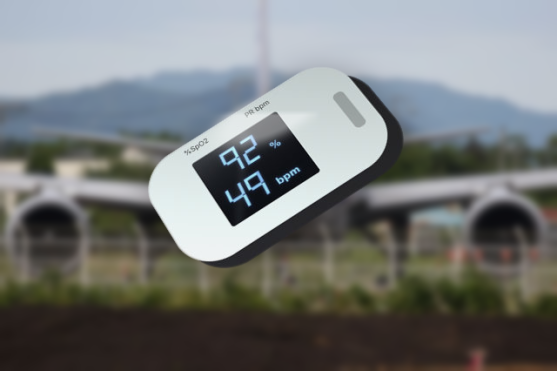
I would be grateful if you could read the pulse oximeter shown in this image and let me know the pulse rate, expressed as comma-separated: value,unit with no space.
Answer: 49,bpm
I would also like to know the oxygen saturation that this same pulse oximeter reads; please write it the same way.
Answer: 92,%
